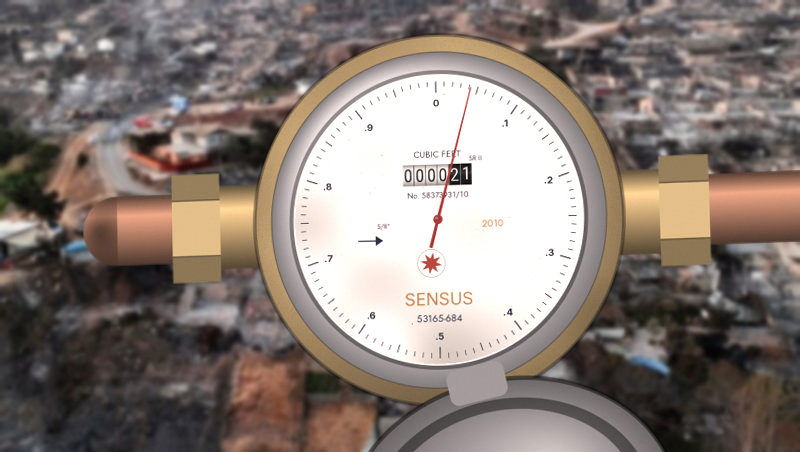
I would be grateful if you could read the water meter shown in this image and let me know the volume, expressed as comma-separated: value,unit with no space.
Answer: 21.04,ft³
